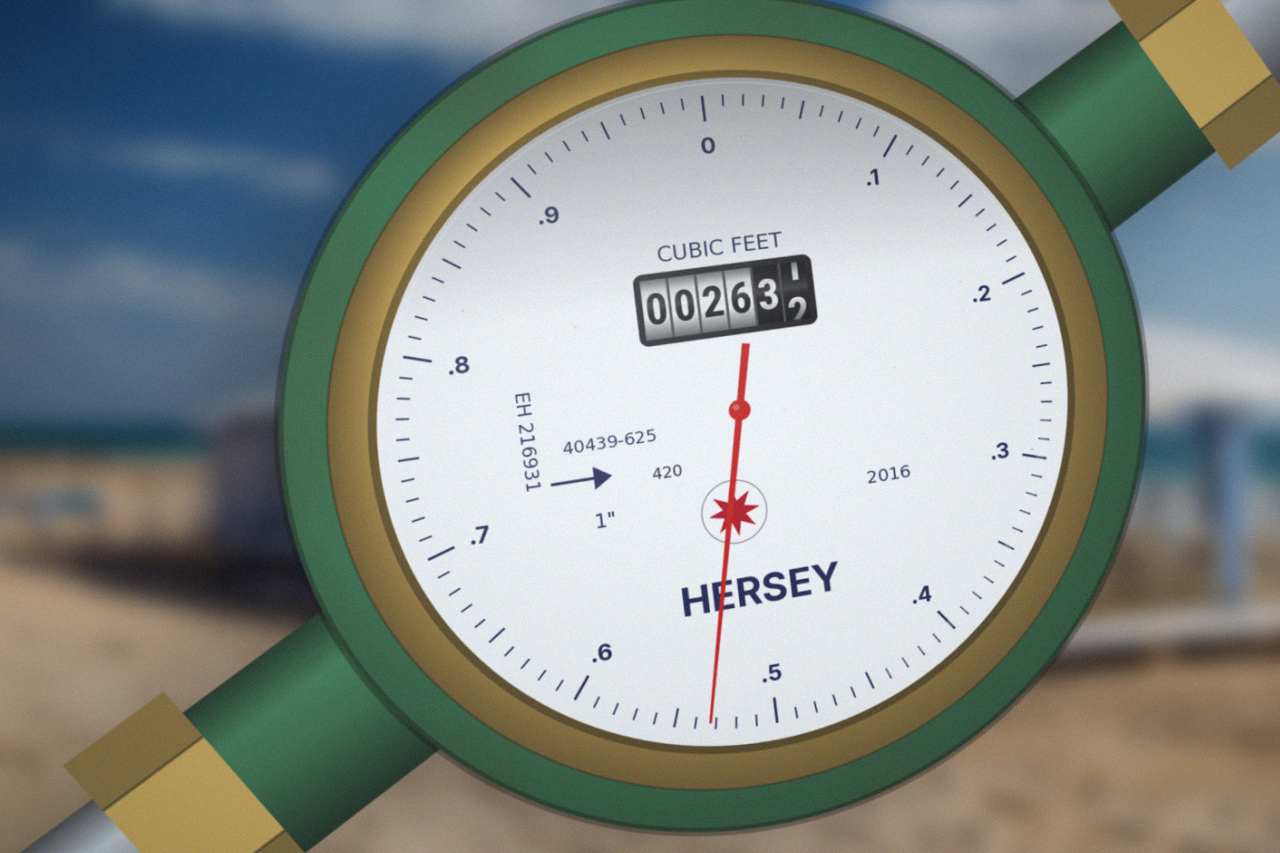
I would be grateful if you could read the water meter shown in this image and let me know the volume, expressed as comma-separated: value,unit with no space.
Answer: 2631.53,ft³
